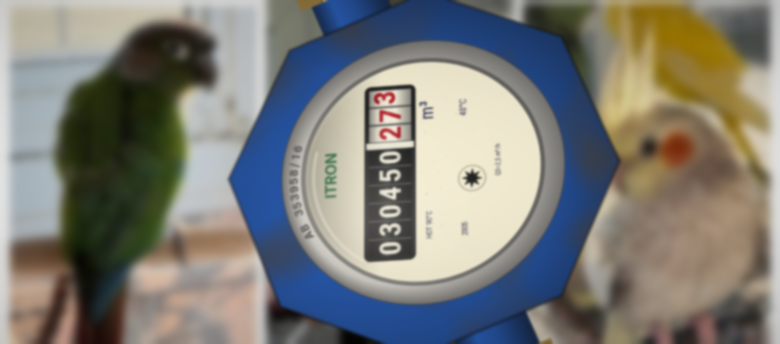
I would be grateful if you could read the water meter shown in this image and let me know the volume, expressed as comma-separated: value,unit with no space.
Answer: 30450.273,m³
